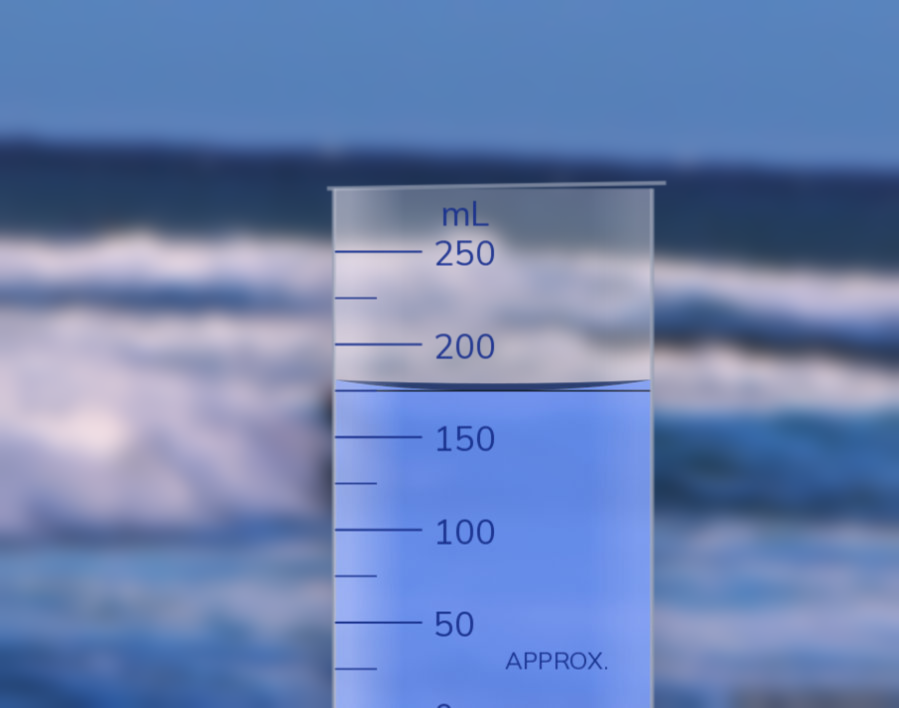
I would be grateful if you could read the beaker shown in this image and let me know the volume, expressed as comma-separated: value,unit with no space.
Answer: 175,mL
